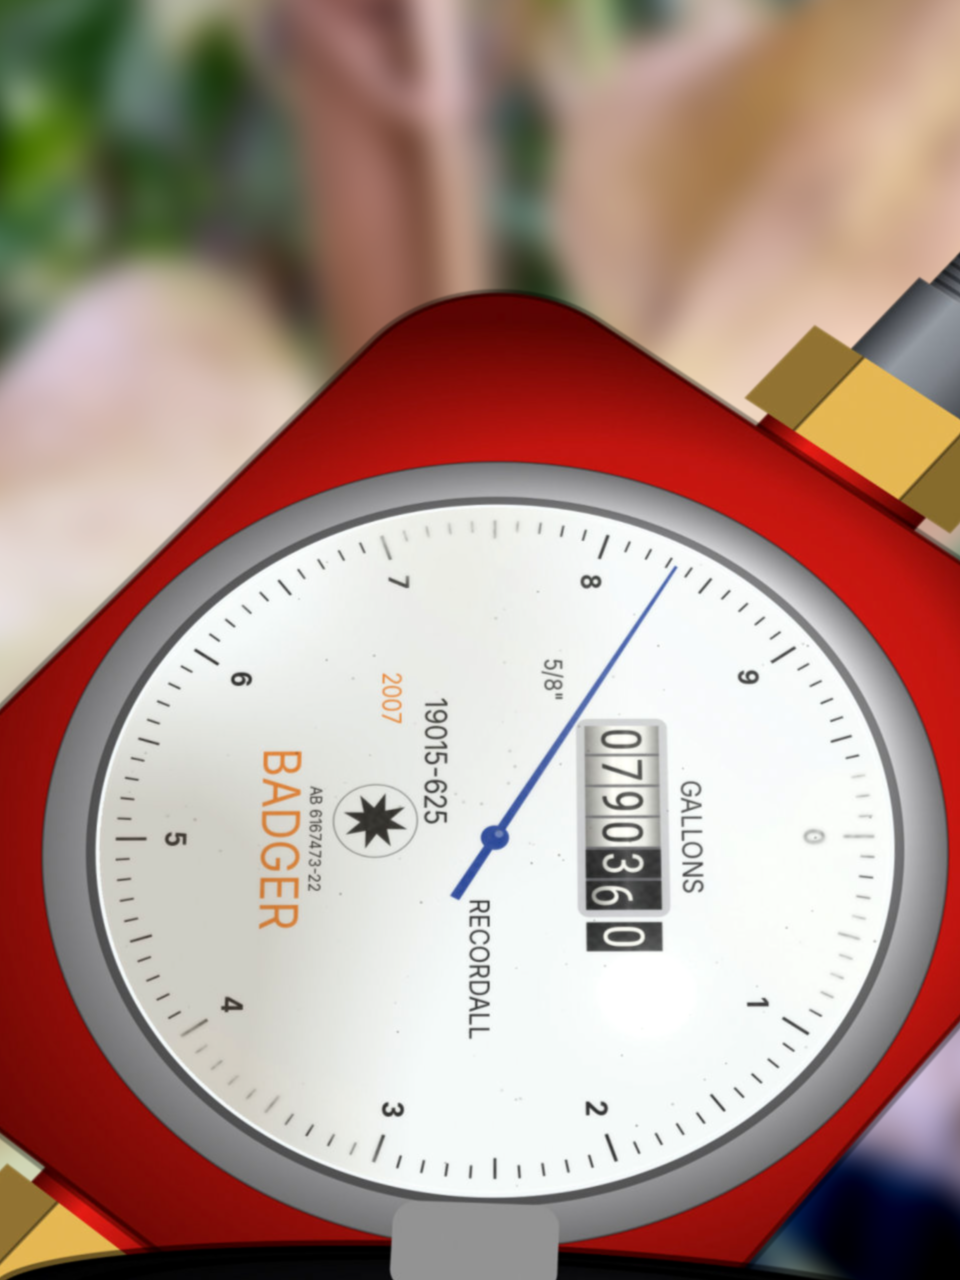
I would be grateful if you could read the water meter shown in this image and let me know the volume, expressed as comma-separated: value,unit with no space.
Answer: 790358.3,gal
